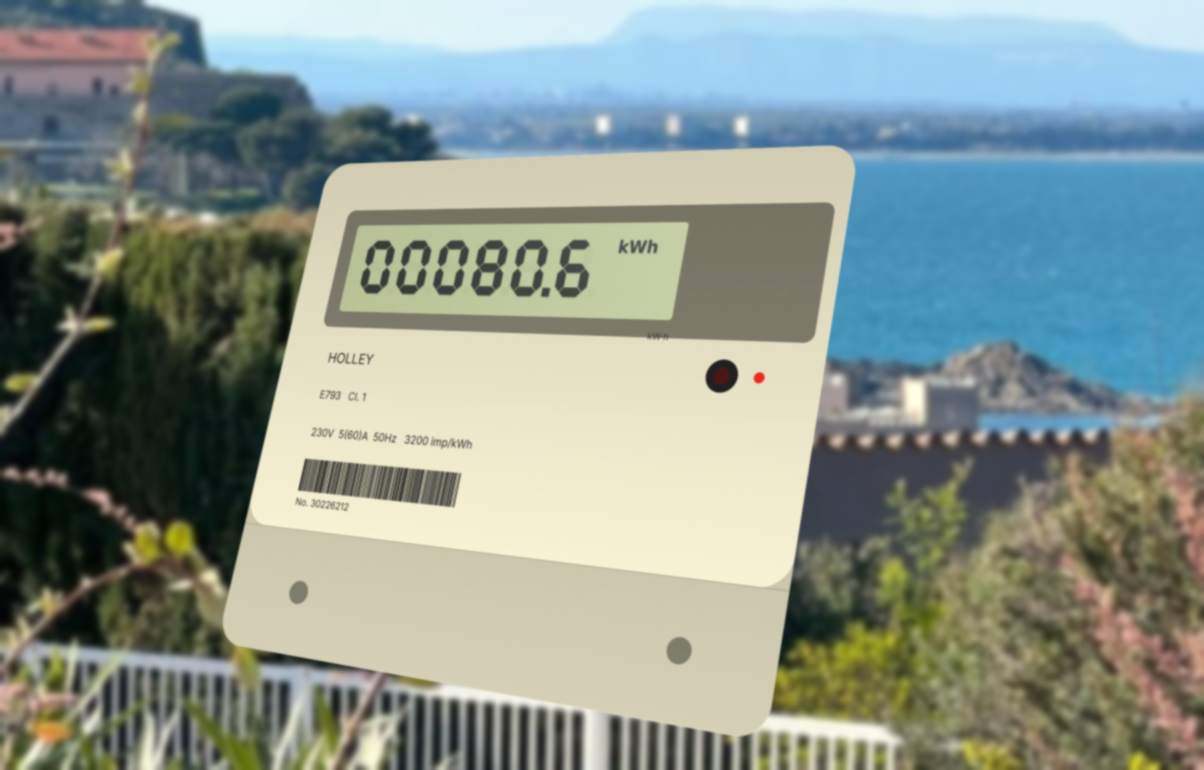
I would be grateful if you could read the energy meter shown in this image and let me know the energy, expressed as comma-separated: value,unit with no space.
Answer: 80.6,kWh
